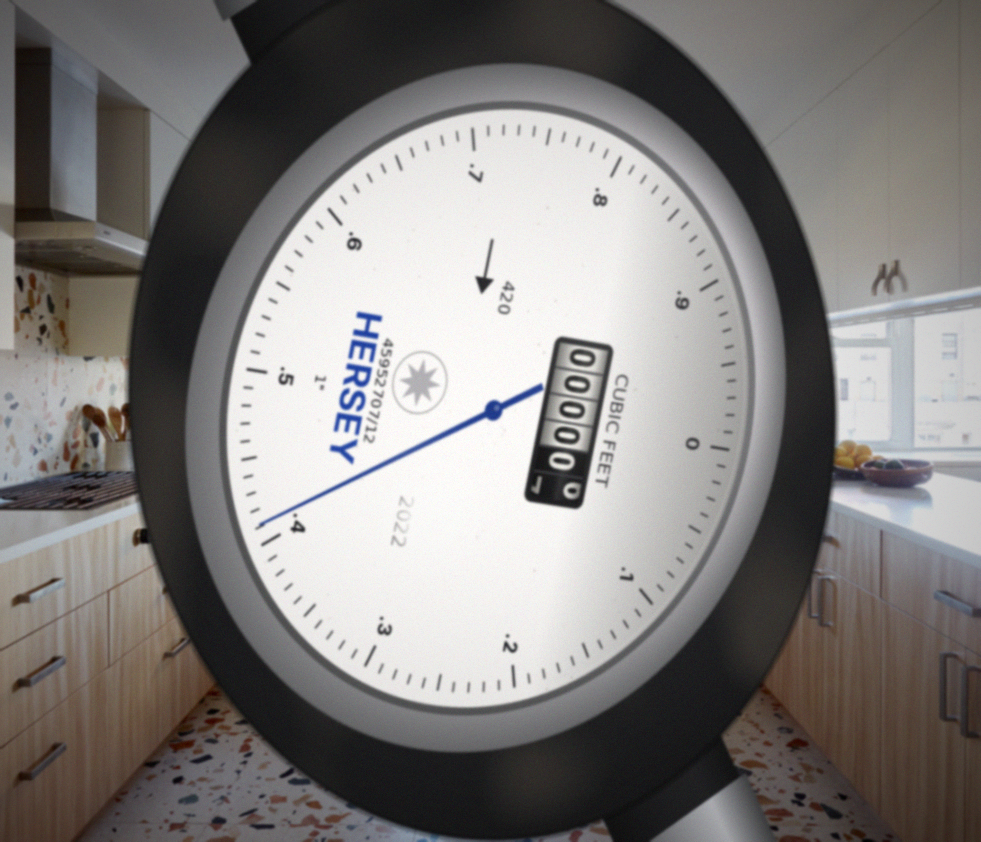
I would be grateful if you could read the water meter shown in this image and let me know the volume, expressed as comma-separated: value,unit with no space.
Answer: 6.41,ft³
